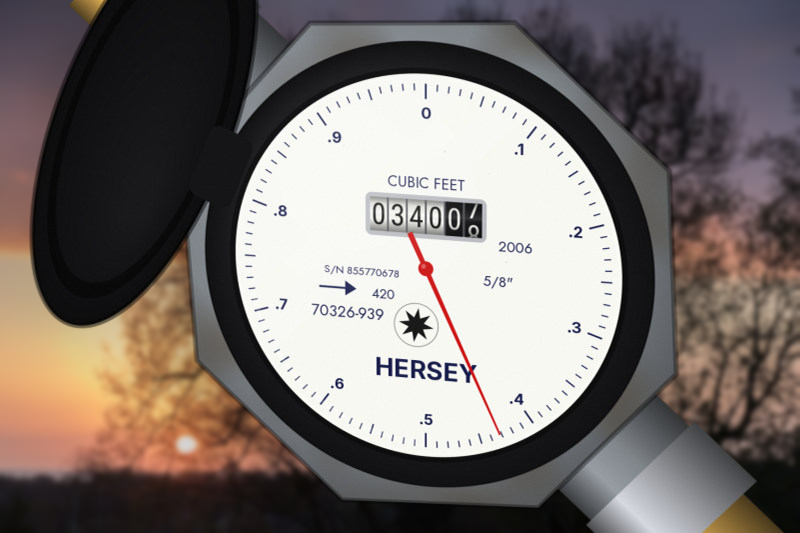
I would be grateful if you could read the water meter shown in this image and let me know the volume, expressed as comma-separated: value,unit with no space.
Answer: 34007.43,ft³
